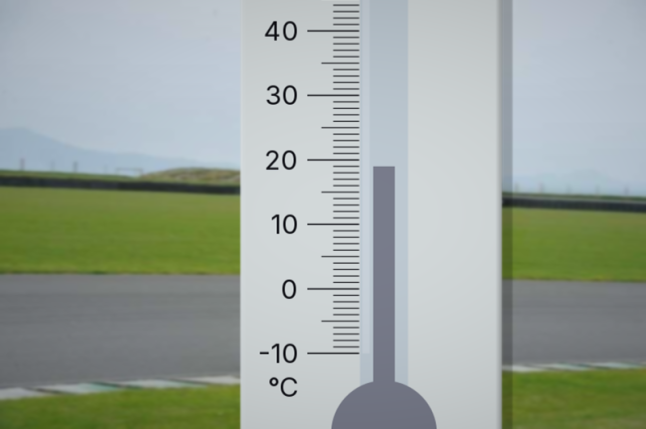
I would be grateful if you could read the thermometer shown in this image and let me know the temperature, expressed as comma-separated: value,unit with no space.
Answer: 19,°C
